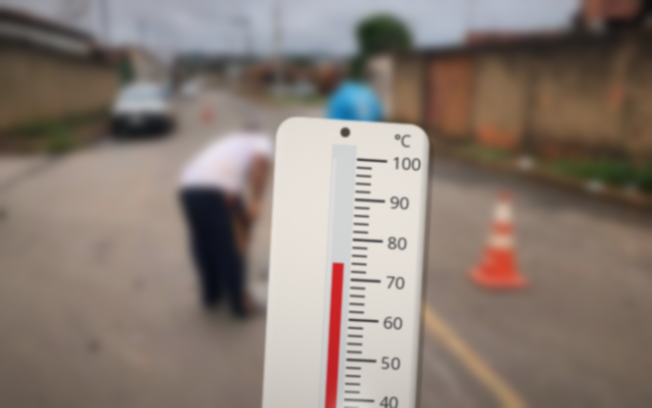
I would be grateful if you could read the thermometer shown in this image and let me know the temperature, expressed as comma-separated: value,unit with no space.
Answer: 74,°C
